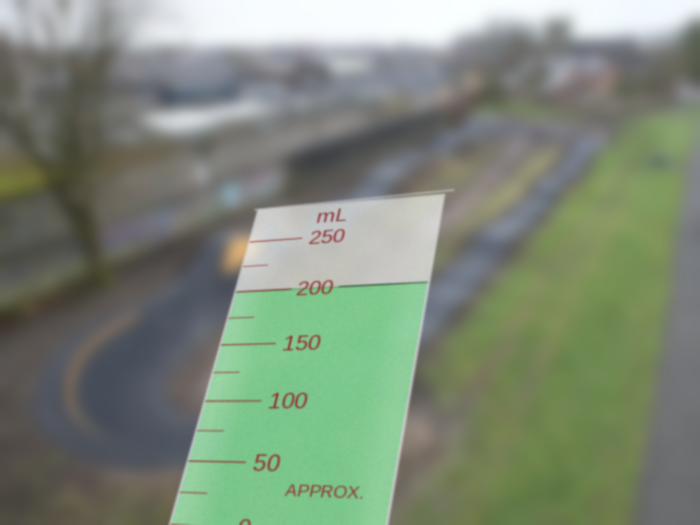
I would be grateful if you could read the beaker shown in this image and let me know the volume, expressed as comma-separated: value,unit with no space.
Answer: 200,mL
